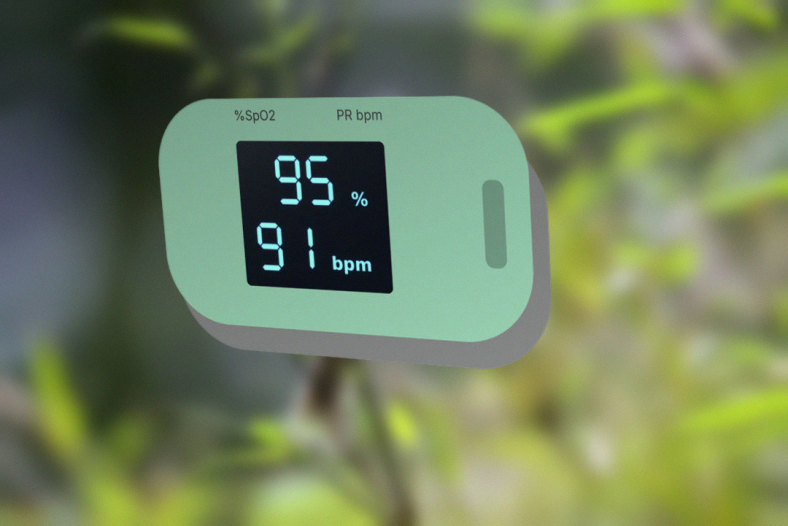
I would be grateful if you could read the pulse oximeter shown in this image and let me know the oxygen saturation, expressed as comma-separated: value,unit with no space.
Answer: 95,%
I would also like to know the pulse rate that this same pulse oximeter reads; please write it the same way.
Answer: 91,bpm
